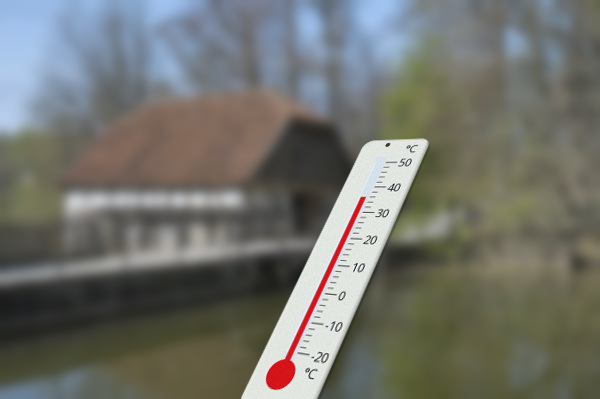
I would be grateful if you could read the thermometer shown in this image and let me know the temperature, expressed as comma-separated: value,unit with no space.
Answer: 36,°C
